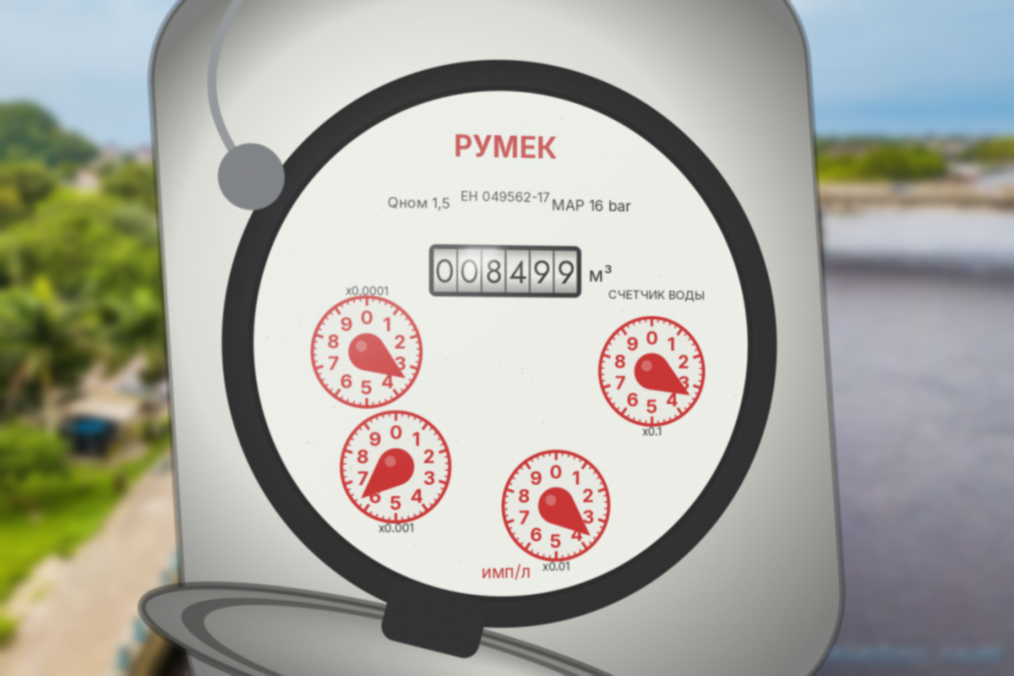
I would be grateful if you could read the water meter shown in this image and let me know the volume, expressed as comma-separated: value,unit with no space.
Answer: 8499.3363,m³
